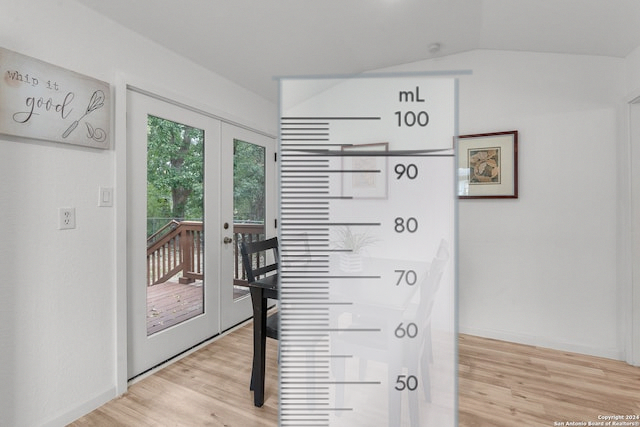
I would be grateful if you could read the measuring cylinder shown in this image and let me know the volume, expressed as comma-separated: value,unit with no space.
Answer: 93,mL
